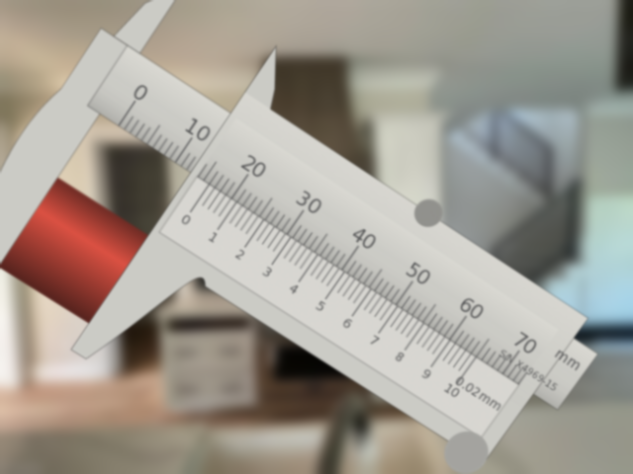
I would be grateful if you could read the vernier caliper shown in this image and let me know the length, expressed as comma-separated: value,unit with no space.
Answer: 16.0,mm
